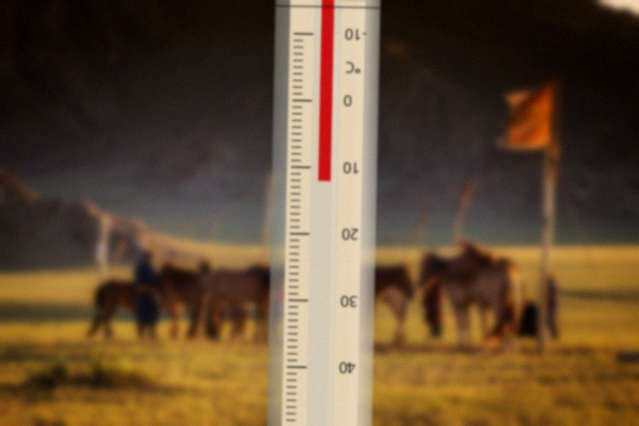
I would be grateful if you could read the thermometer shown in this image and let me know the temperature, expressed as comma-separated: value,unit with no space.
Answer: 12,°C
